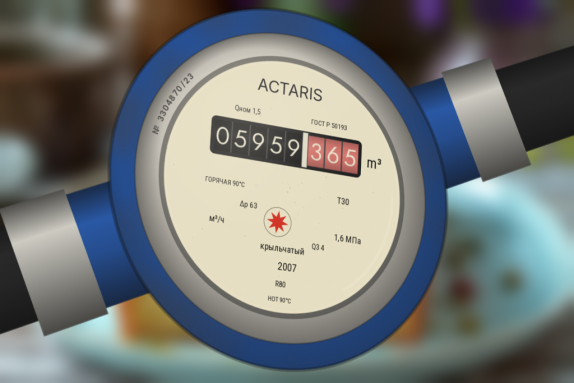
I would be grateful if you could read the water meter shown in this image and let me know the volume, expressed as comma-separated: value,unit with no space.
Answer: 5959.365,m³
